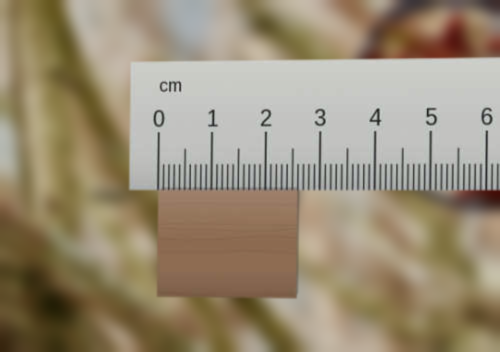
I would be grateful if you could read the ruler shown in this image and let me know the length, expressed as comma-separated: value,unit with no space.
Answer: 2.6,cm
